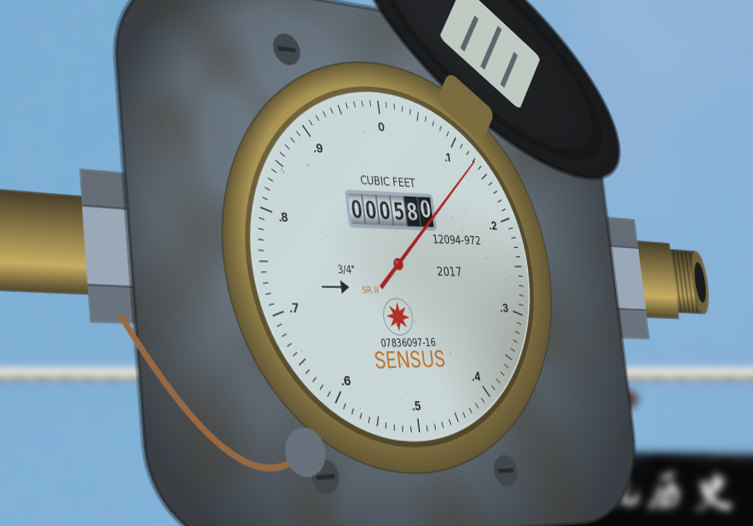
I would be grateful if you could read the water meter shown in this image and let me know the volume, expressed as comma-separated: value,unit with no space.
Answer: 580.13,ft³
